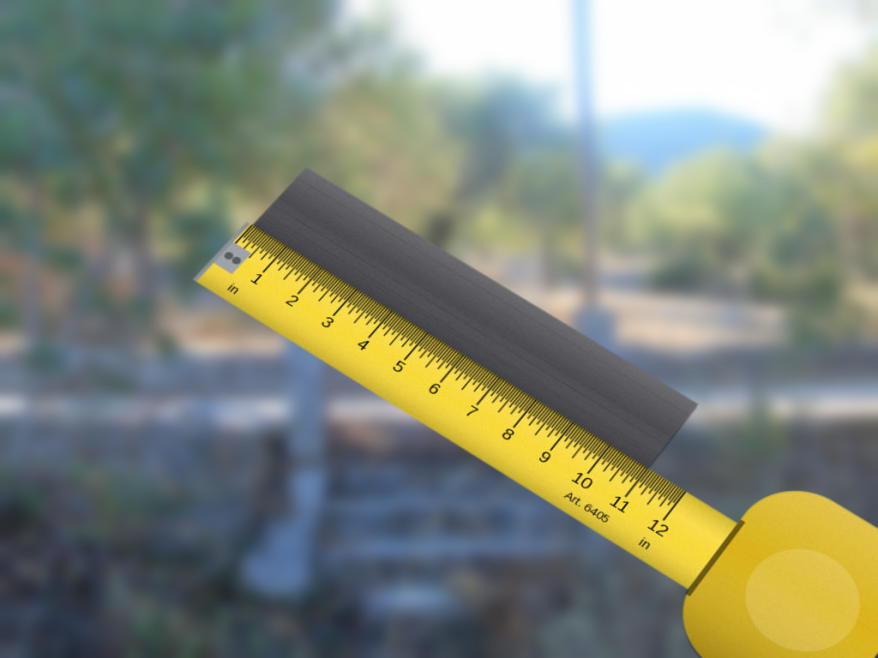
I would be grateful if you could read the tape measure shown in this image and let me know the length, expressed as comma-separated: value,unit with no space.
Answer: 11,in
